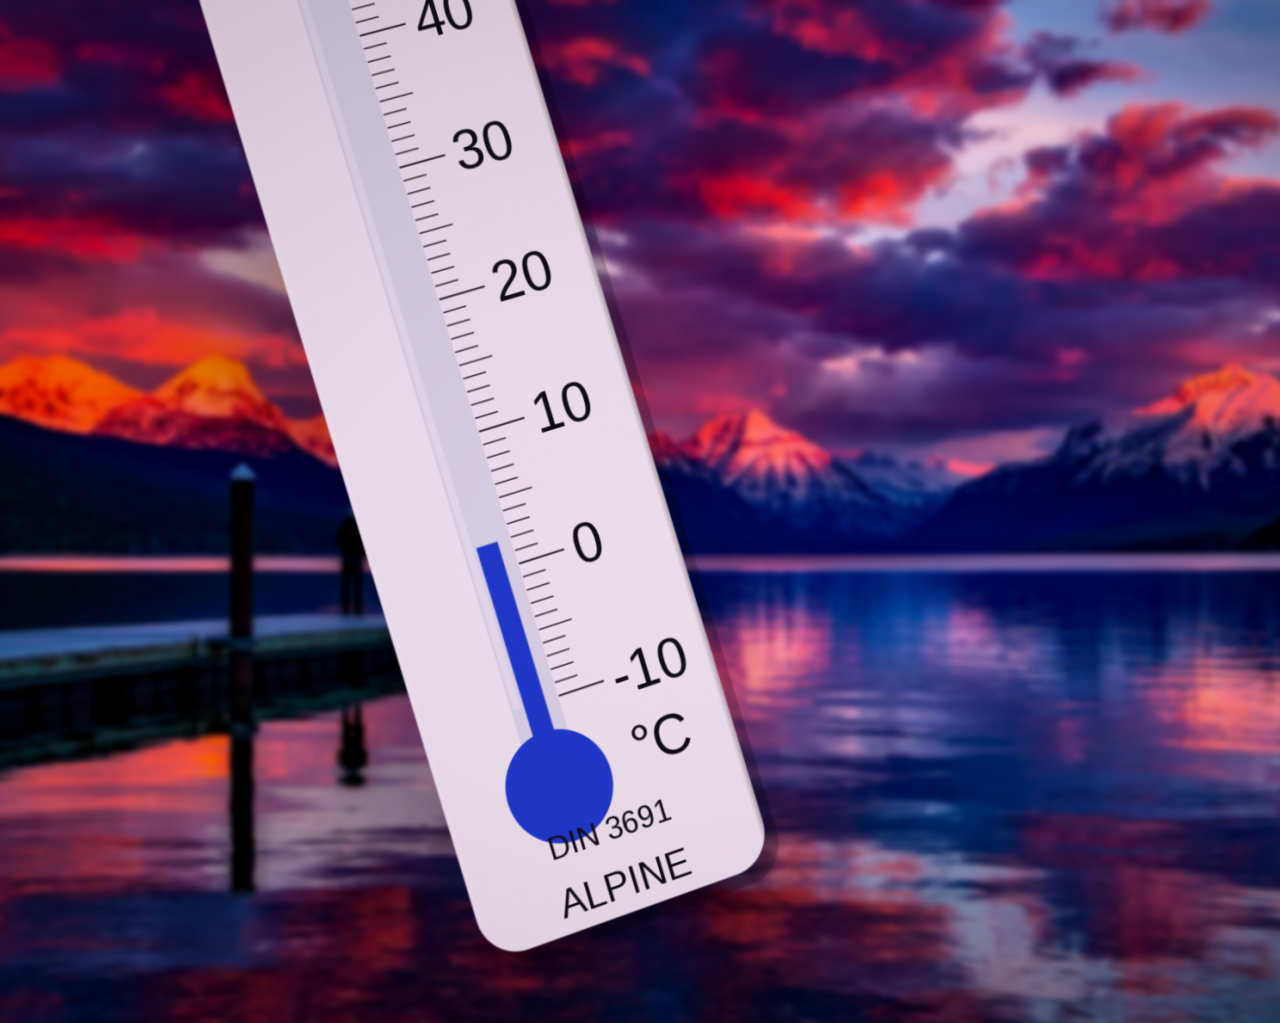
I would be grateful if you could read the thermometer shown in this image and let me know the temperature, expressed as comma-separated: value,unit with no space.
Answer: 2,°C
